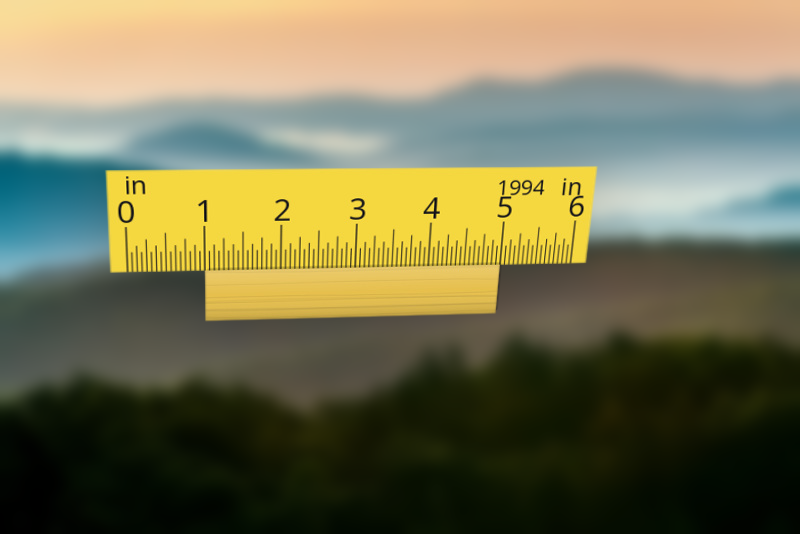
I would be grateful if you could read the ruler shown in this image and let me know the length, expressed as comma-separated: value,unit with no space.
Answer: 4,in
